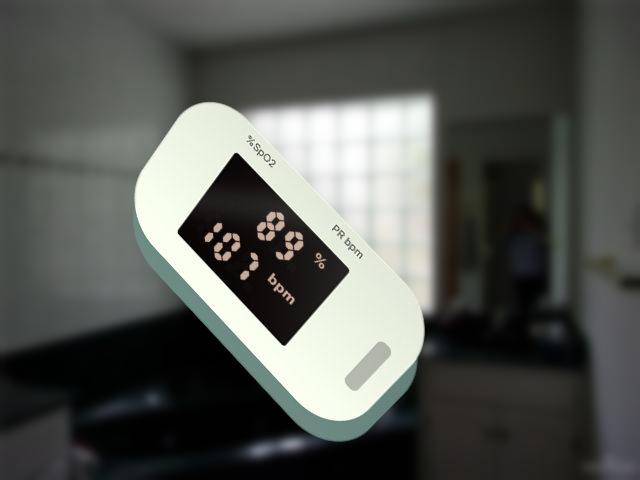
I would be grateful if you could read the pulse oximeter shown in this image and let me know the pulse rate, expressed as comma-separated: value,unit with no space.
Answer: 107,bpm
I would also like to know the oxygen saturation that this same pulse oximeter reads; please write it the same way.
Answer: 89,%
